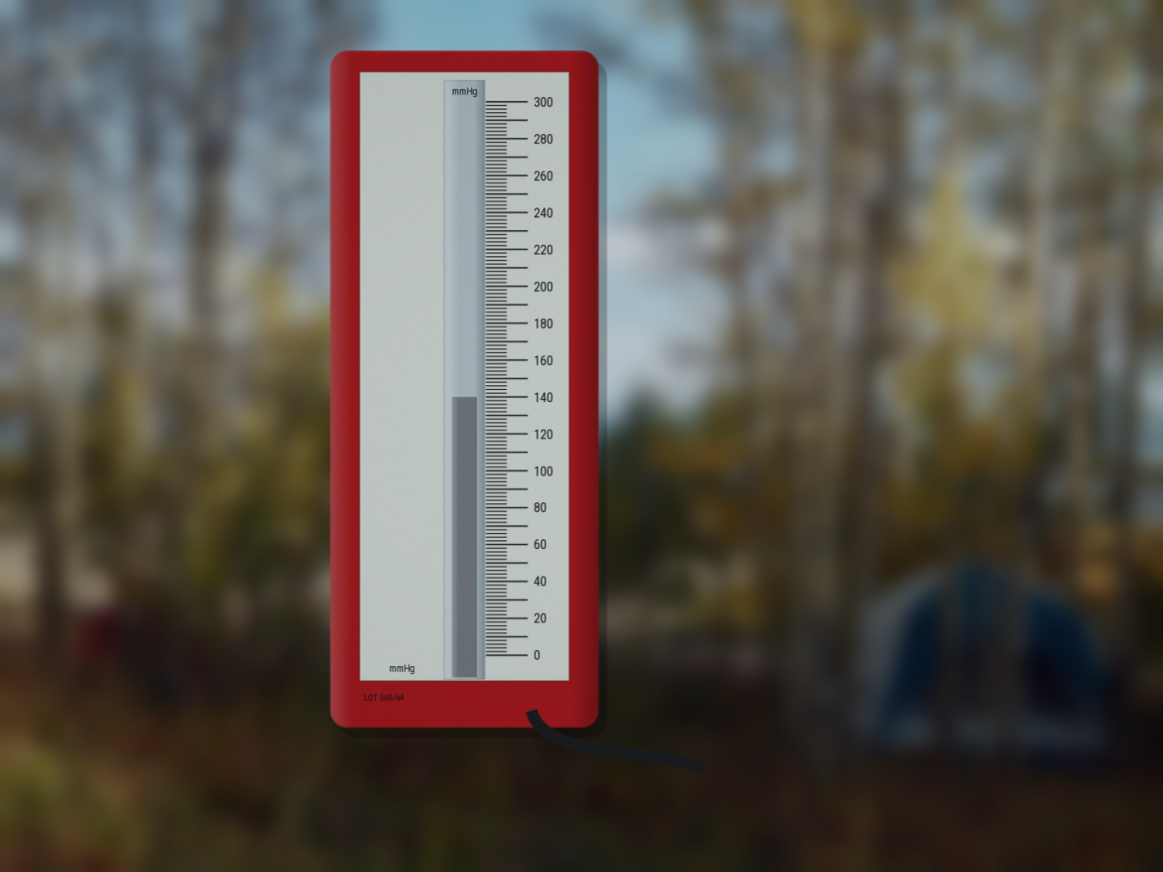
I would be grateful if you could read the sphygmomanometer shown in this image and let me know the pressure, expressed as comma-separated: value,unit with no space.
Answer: 140,mmHg
